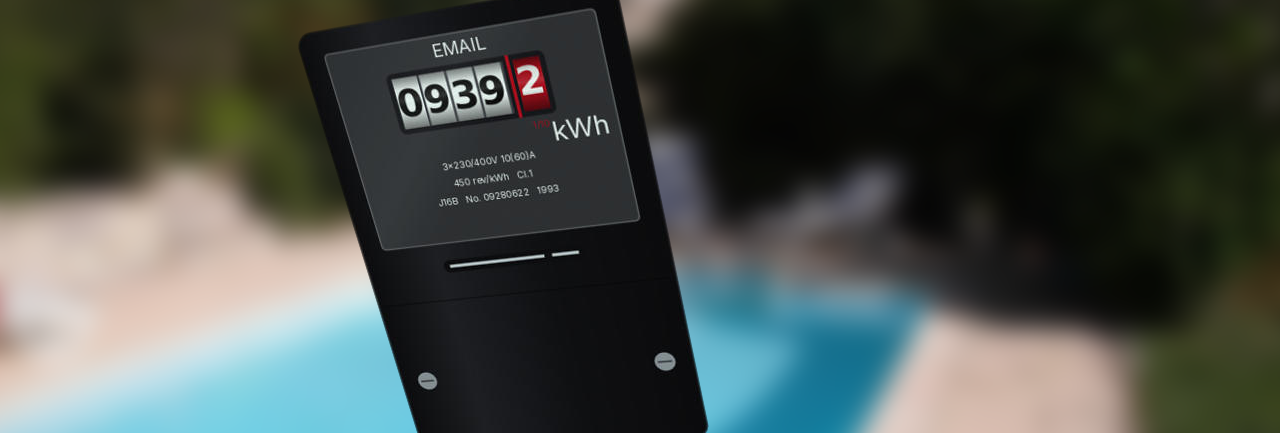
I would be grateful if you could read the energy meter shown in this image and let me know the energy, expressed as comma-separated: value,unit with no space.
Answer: 939.2,kWh
